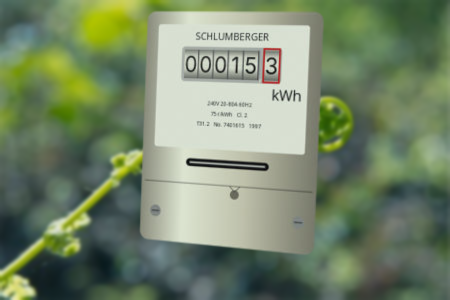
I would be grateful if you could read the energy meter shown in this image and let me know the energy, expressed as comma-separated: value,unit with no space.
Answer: 15.3,kWh
